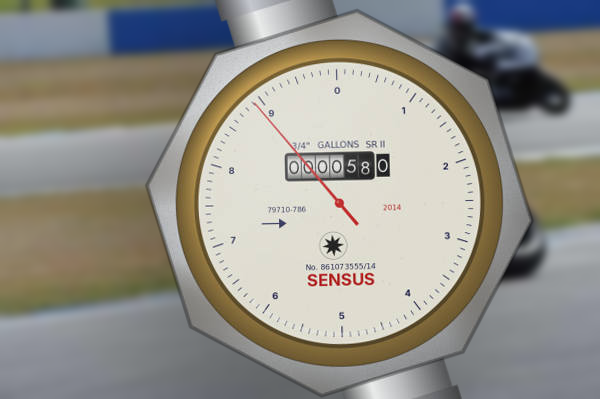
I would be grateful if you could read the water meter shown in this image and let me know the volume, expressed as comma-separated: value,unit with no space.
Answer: 578.9,gal
